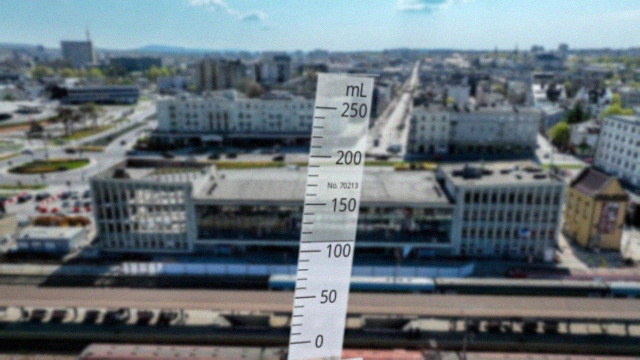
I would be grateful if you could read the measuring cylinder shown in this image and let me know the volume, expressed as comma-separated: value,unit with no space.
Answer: 110,mL
